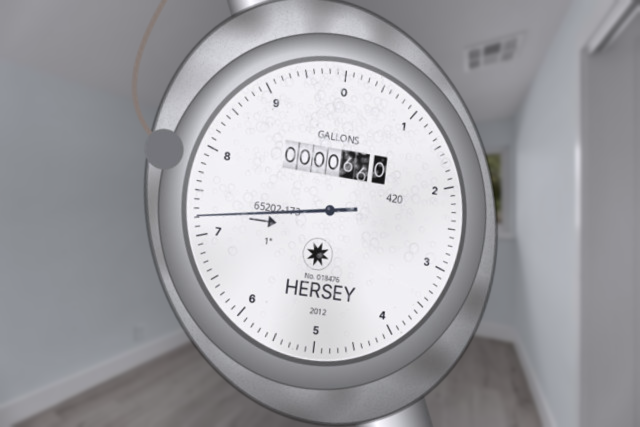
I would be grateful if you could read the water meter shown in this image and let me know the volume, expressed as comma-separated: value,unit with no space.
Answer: 657.2,gal
